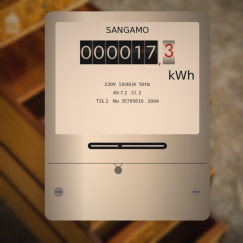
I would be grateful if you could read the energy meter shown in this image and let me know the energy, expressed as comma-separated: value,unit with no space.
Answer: 17.3,kWh
